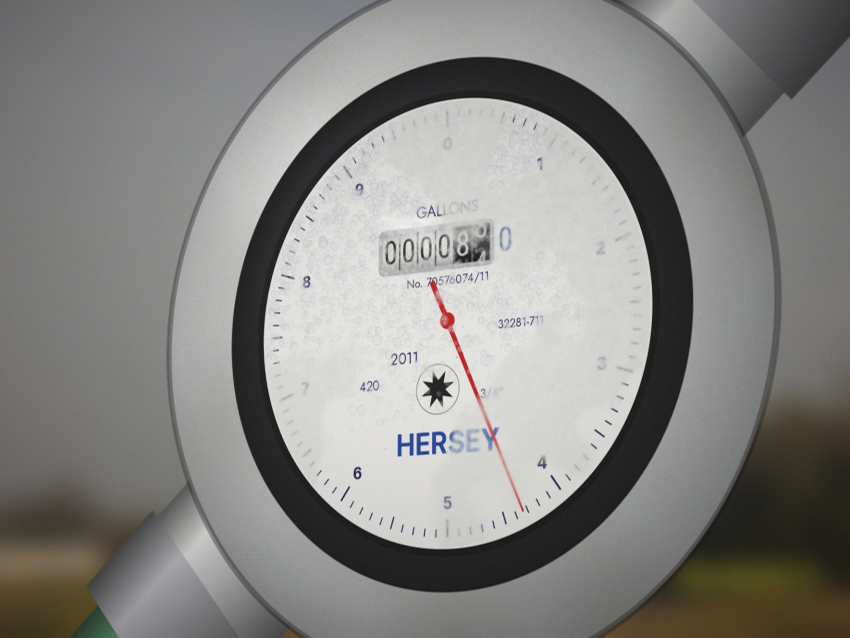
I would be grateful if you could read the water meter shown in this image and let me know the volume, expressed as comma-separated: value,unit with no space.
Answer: 834.3,gal
